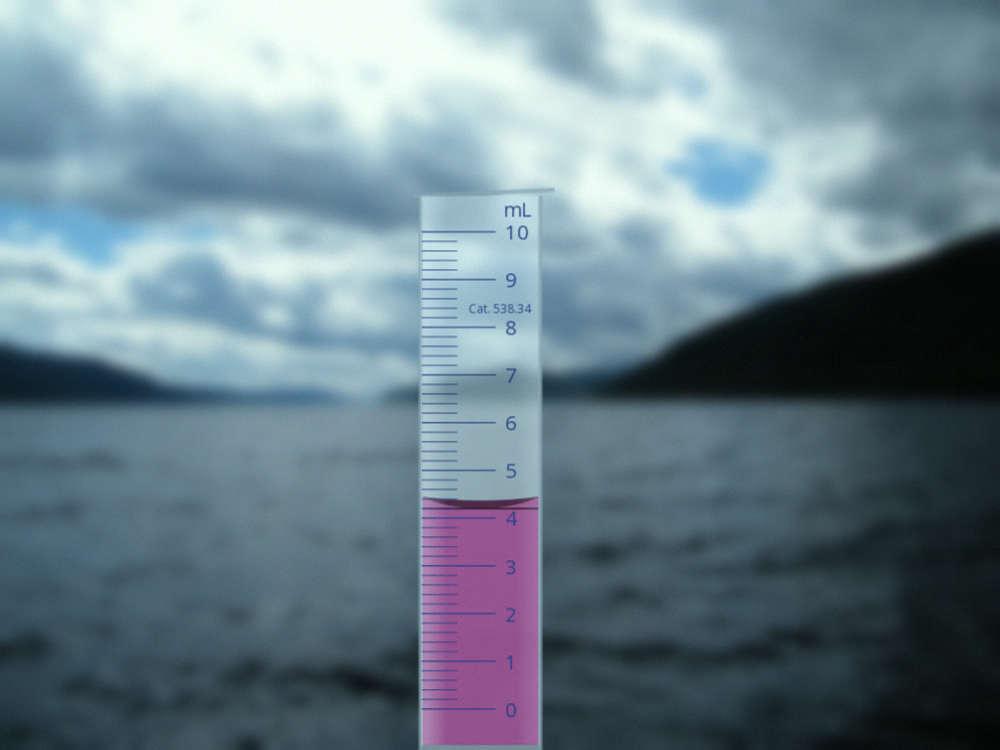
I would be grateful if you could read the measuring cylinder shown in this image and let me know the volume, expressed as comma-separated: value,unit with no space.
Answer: 4.2,mL
